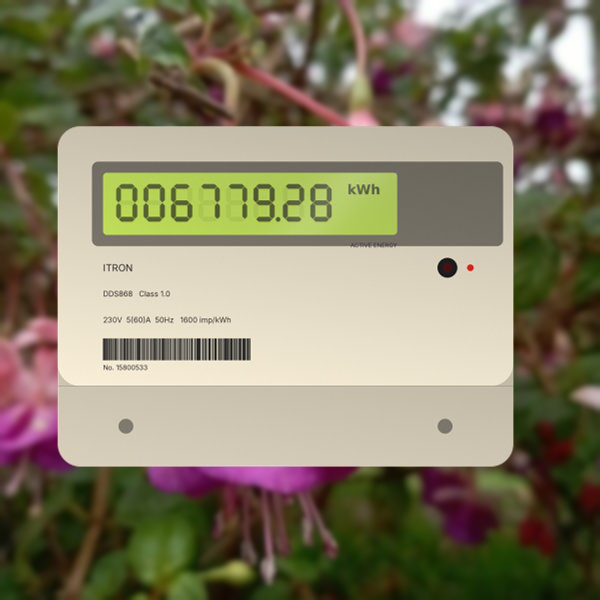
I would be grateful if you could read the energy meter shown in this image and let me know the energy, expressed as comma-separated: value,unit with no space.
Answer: 6779.28,kWh
